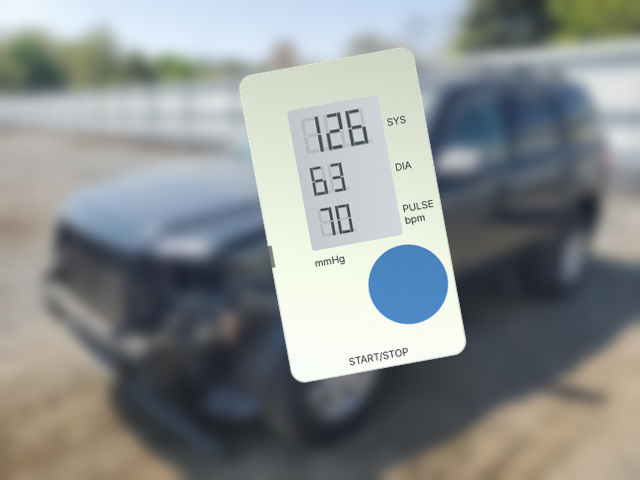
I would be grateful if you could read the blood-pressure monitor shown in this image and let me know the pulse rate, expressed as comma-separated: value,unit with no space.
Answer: 70,bpm
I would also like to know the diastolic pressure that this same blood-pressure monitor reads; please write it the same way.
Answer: 63,mmHg
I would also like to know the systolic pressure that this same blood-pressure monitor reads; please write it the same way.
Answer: 126,mmHg
